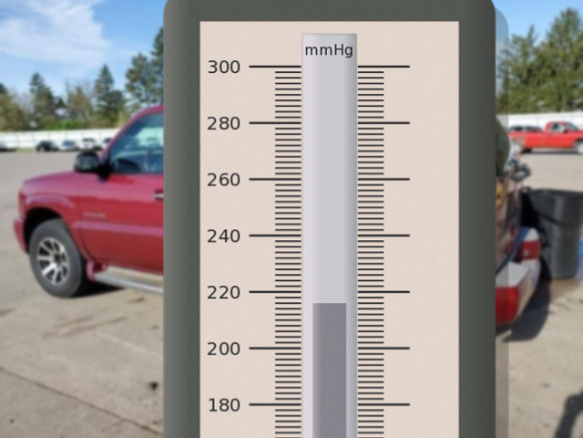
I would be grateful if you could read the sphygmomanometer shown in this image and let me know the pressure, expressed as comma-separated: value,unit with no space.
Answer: 216,mmHg
